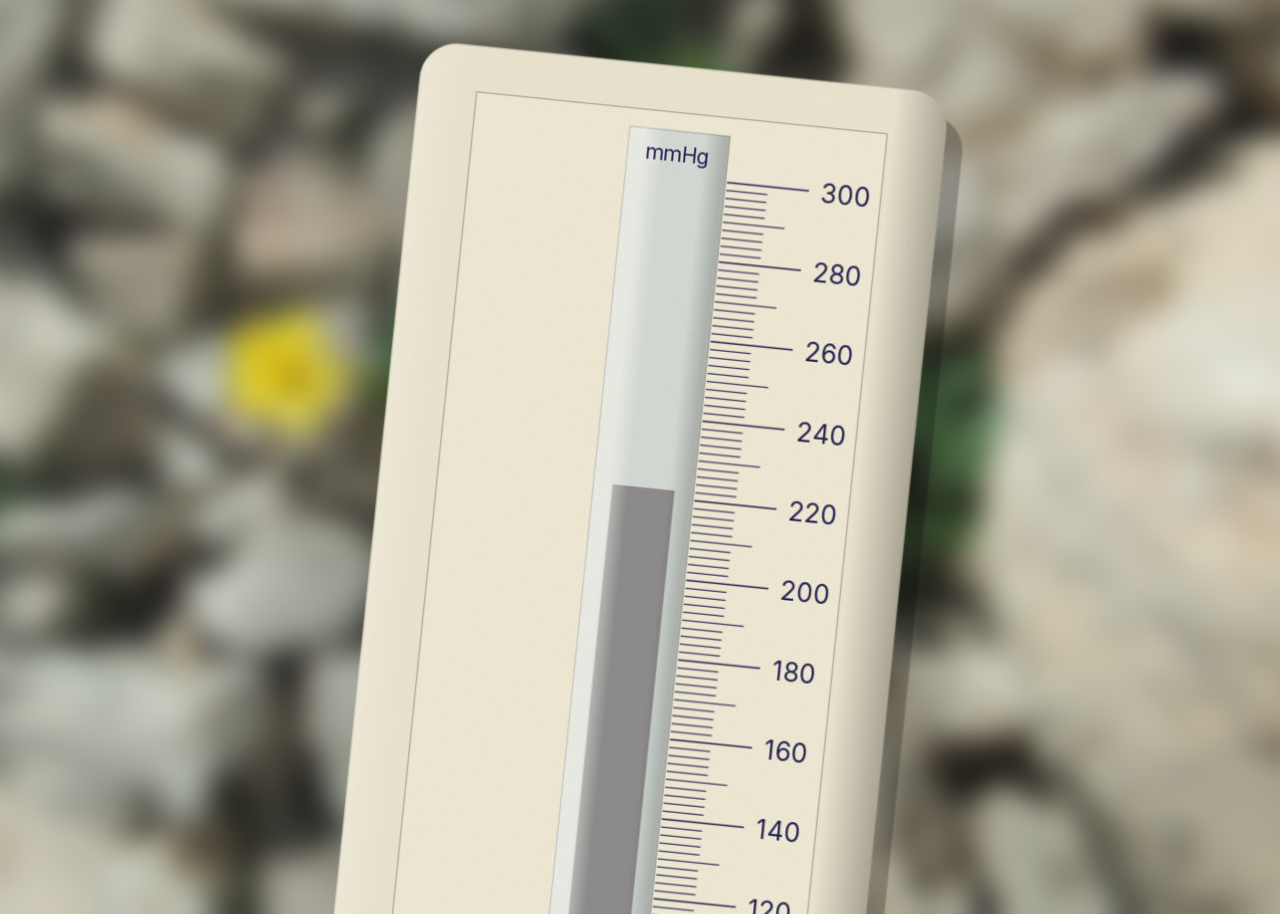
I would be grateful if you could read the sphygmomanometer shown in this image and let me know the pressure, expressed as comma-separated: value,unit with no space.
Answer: 222,mmHg
